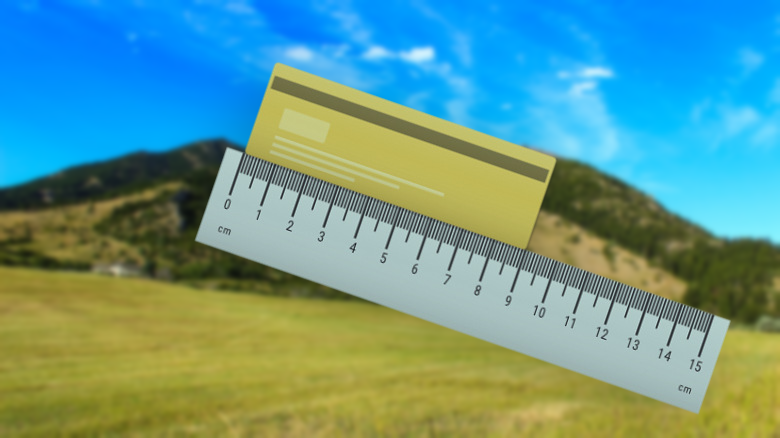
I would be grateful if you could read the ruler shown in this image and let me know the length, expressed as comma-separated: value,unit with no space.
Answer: 9,cm
